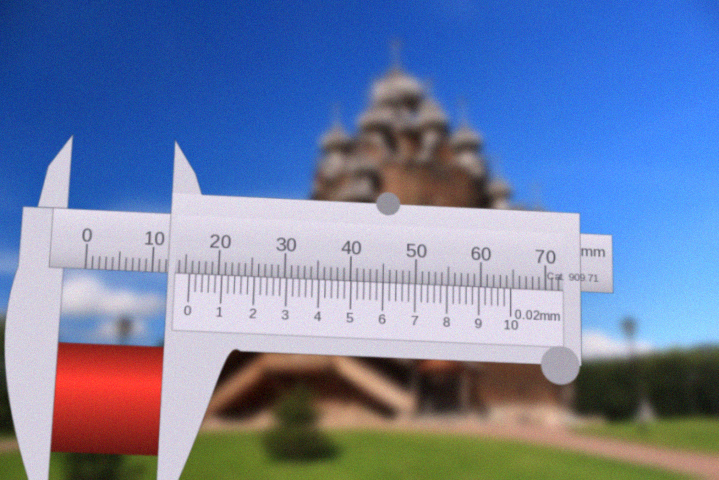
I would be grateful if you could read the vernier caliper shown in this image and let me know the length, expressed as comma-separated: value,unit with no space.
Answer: 15.6,mm
